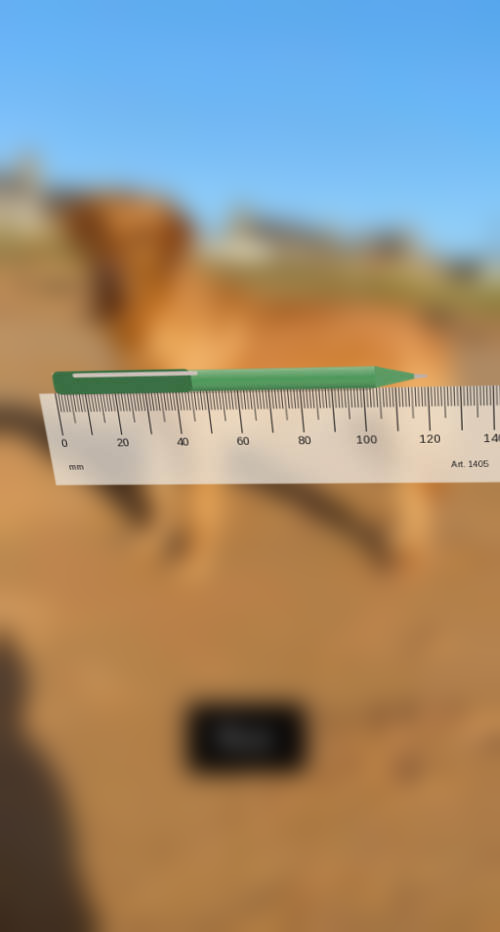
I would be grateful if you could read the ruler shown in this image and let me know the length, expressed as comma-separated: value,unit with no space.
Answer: 120,mm
